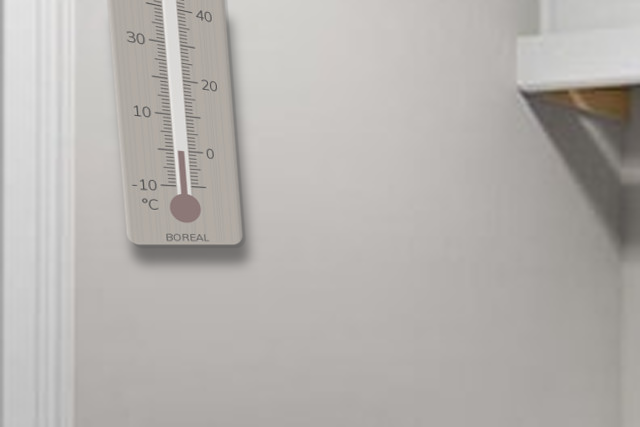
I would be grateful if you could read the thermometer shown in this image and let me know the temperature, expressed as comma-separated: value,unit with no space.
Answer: 0,°C
